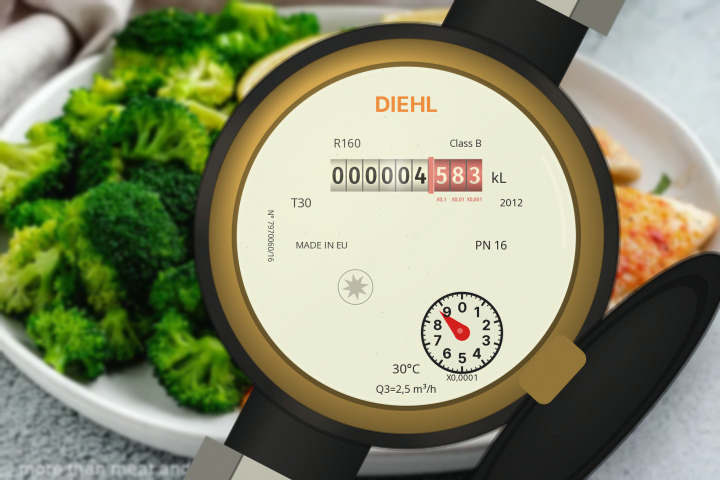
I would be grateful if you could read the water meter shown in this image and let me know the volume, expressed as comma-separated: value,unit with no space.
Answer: 4.5838,kL
